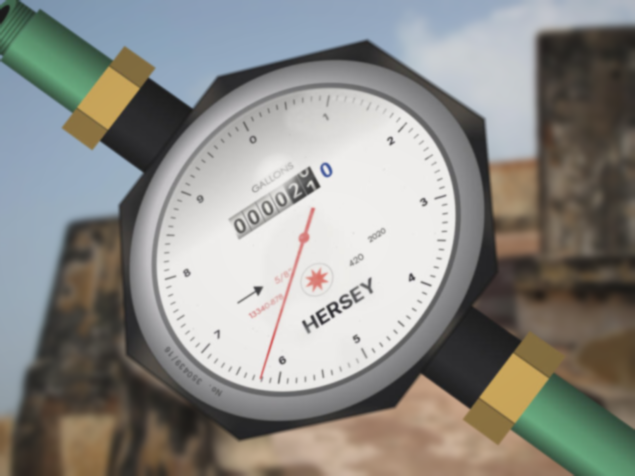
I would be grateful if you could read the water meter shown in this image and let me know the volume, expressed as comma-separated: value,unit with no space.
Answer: 206.2,gal
